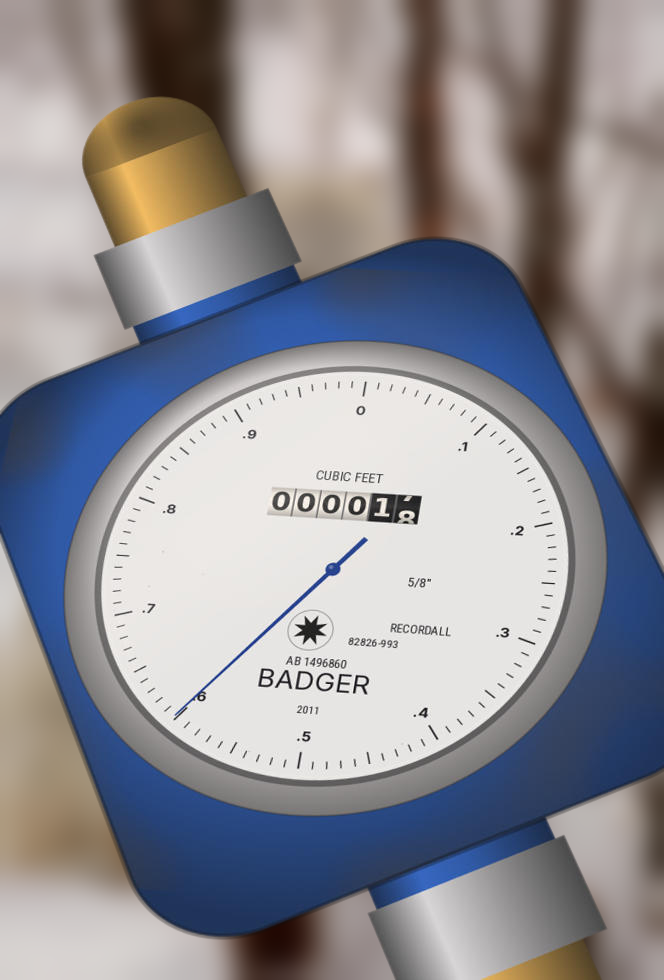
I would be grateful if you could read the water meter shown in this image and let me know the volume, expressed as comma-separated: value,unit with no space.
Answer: 17.60,ft³
